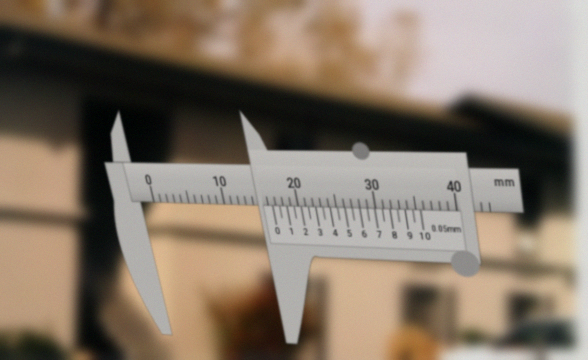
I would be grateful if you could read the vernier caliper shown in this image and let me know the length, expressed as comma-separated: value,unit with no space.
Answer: 16.6,mm
